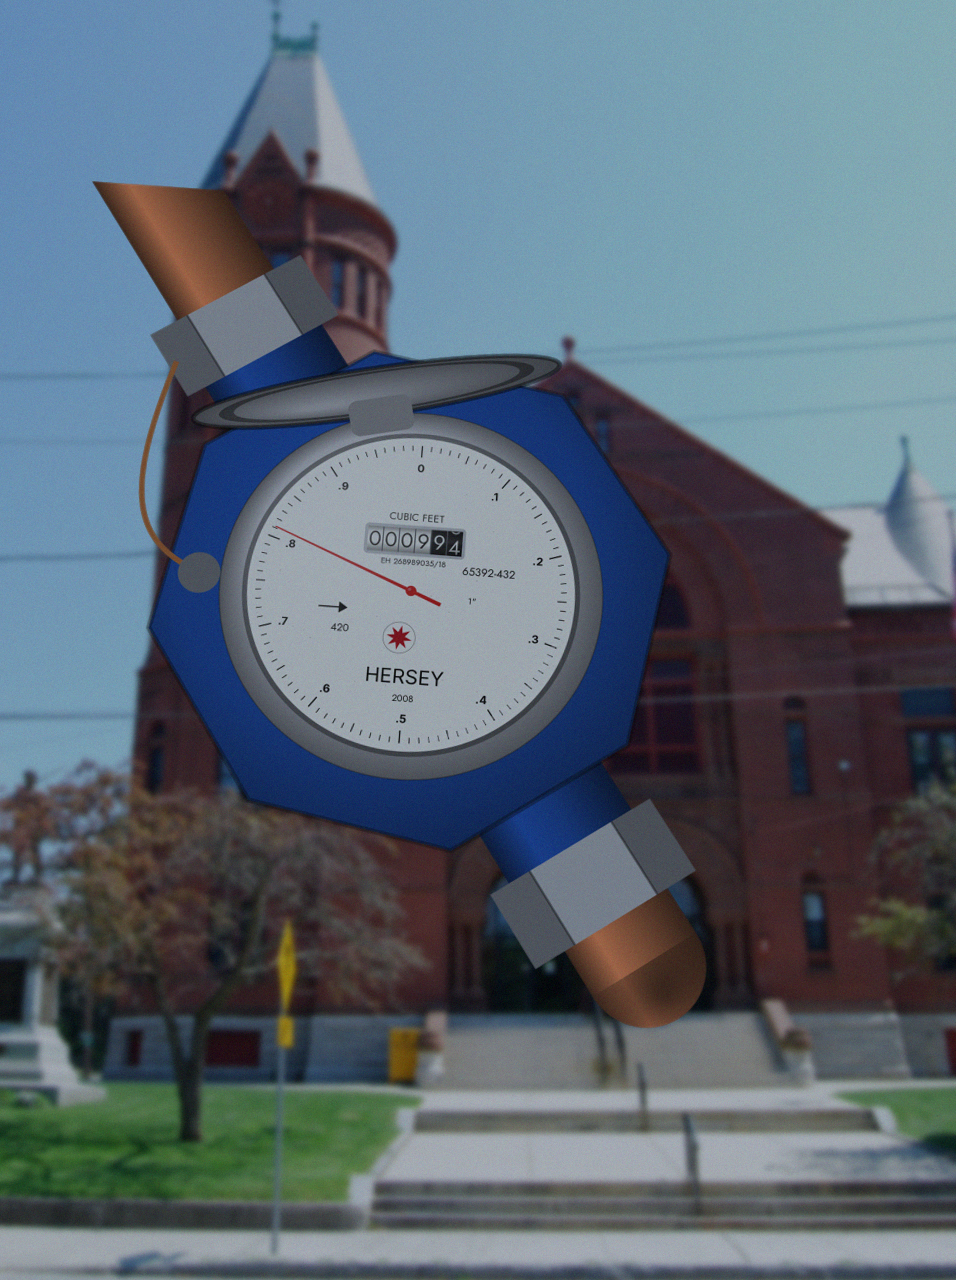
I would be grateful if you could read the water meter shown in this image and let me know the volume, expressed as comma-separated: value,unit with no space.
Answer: 993.81,ft³
